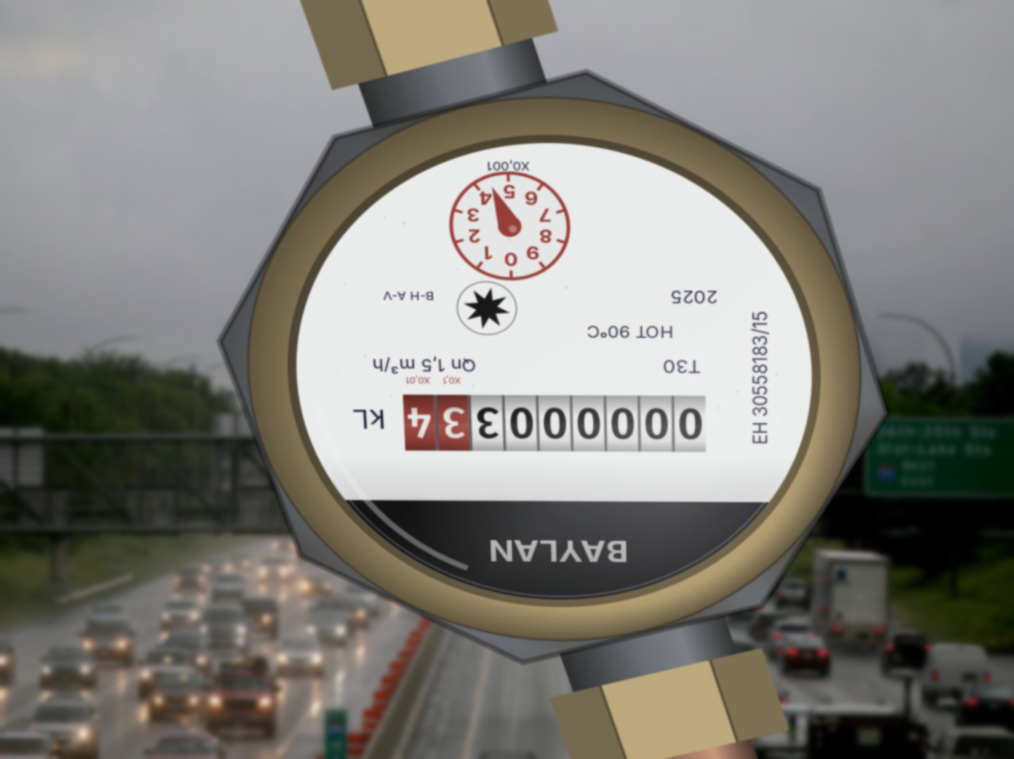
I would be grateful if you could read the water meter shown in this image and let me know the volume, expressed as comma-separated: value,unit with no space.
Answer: 3.344,kL
